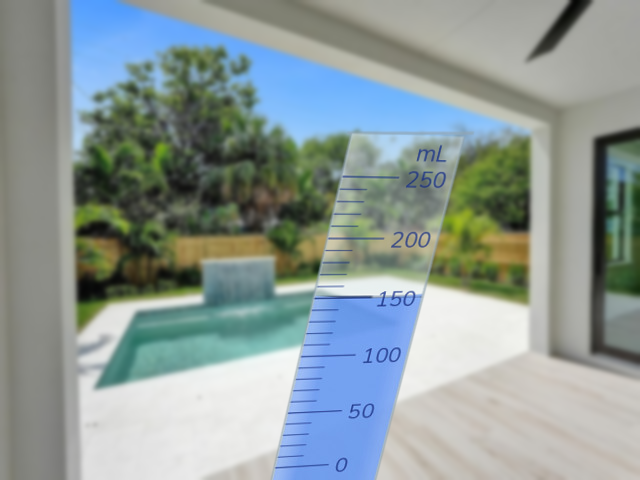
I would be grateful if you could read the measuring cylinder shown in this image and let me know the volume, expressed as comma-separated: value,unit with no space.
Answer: 150,mL
